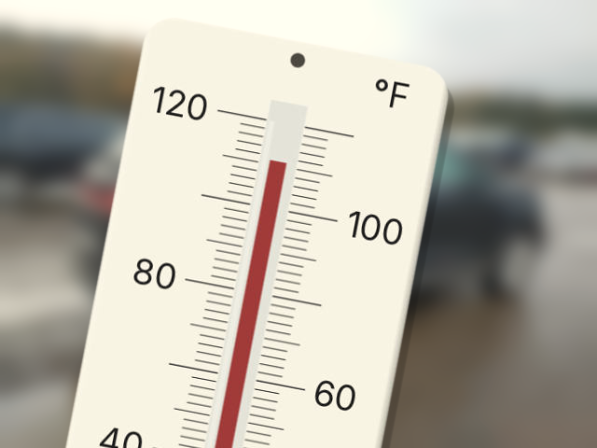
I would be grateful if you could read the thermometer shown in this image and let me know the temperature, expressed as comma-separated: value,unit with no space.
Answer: 111,°F
